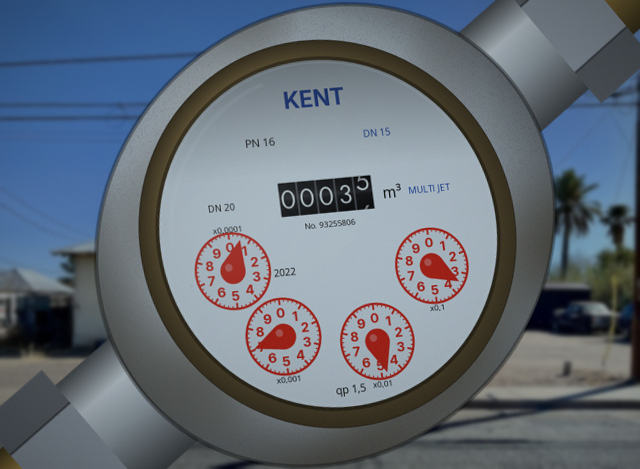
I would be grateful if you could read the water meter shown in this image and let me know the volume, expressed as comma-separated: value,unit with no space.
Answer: 35.3470,m³
